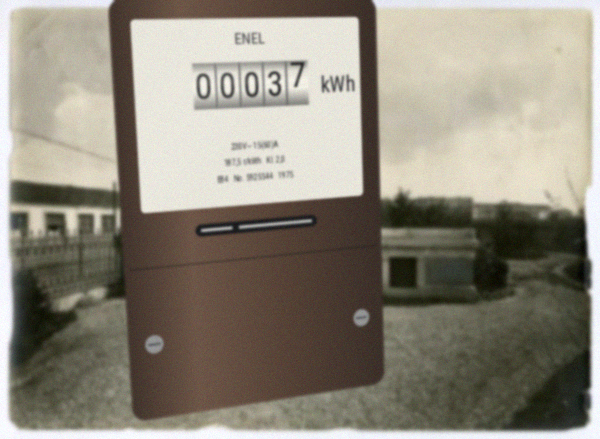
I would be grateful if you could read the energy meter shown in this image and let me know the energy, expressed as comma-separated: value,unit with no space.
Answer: 37,kWh
